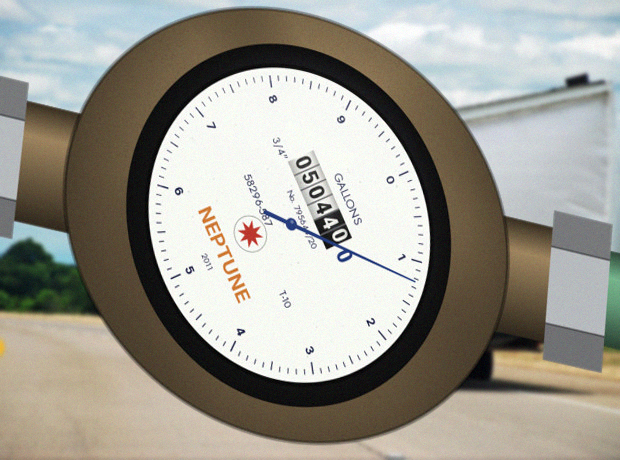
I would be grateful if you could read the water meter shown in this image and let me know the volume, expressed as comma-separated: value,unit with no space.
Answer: 504401.2,gal
